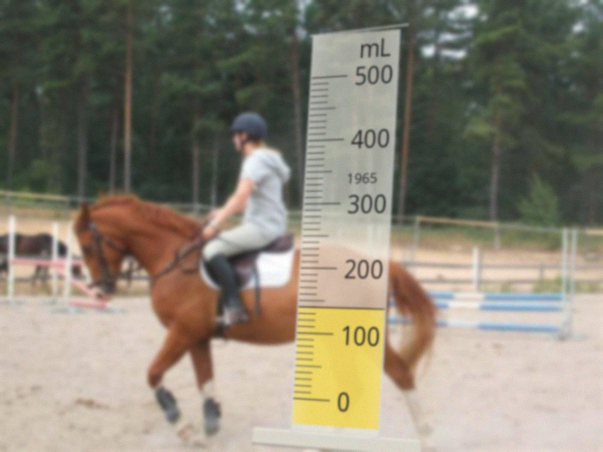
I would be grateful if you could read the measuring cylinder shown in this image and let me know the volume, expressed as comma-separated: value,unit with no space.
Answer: 140,mL
